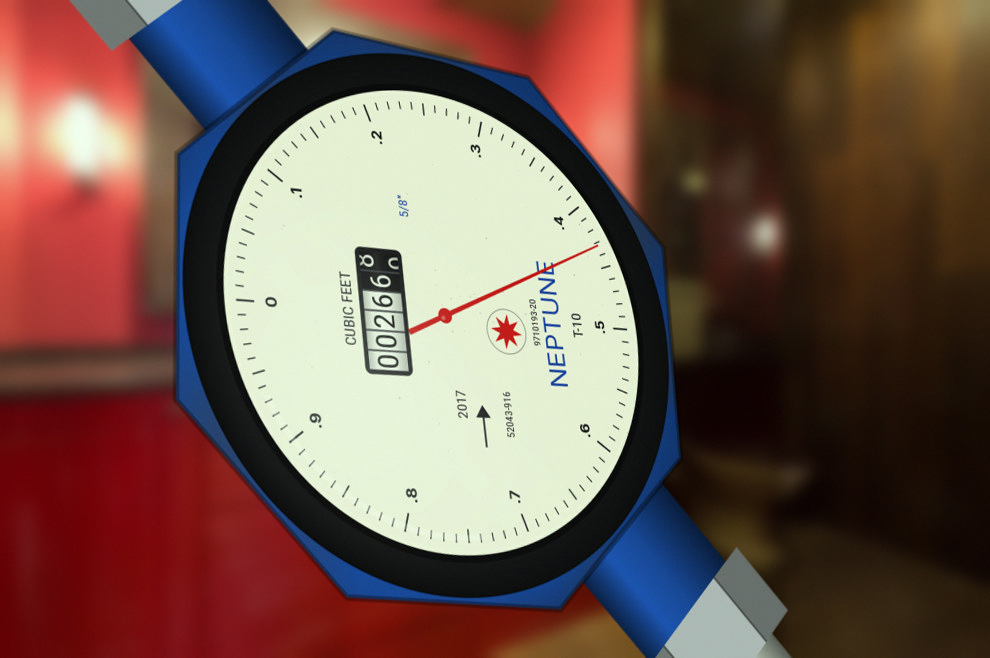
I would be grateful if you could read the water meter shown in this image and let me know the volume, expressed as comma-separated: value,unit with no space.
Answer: 2668.43,ft³
